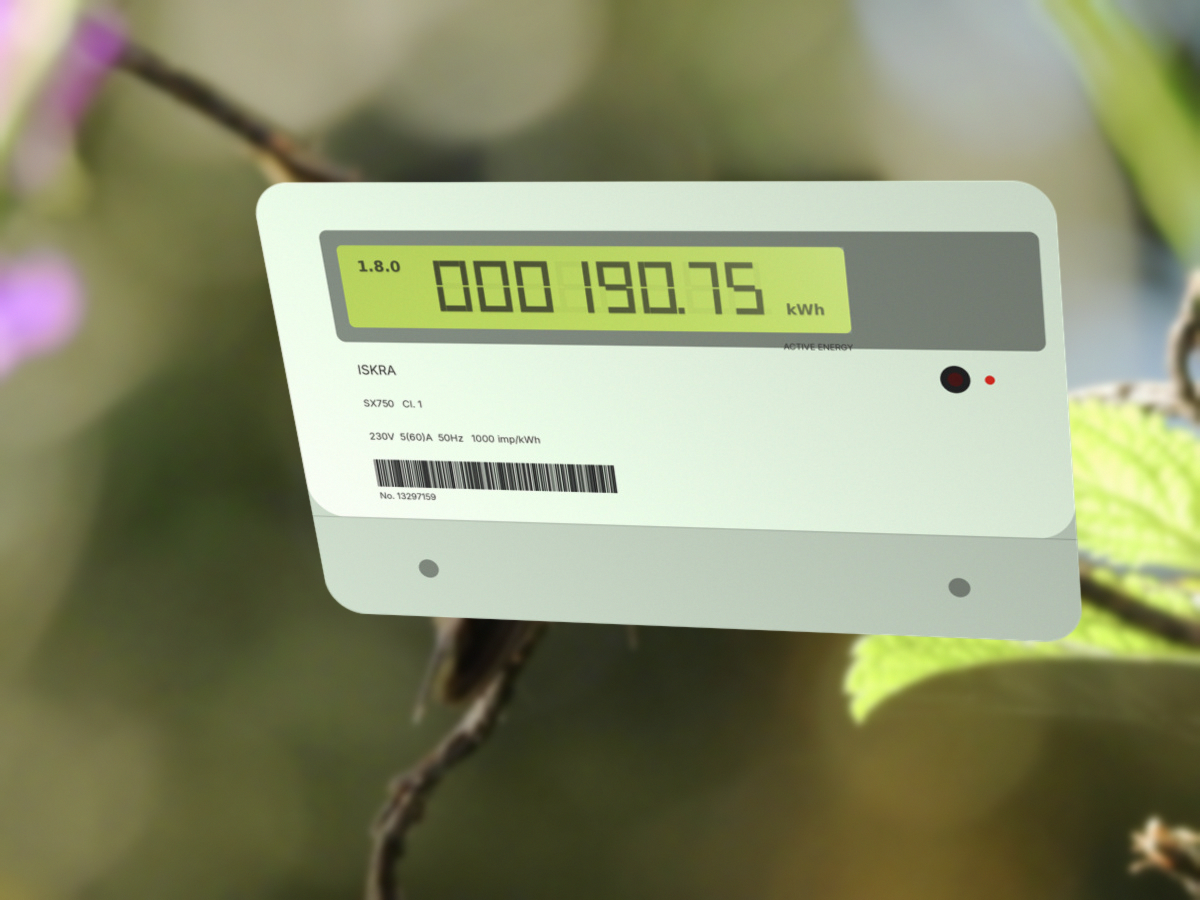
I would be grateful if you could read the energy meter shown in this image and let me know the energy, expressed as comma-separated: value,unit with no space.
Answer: 190.75,kWh
